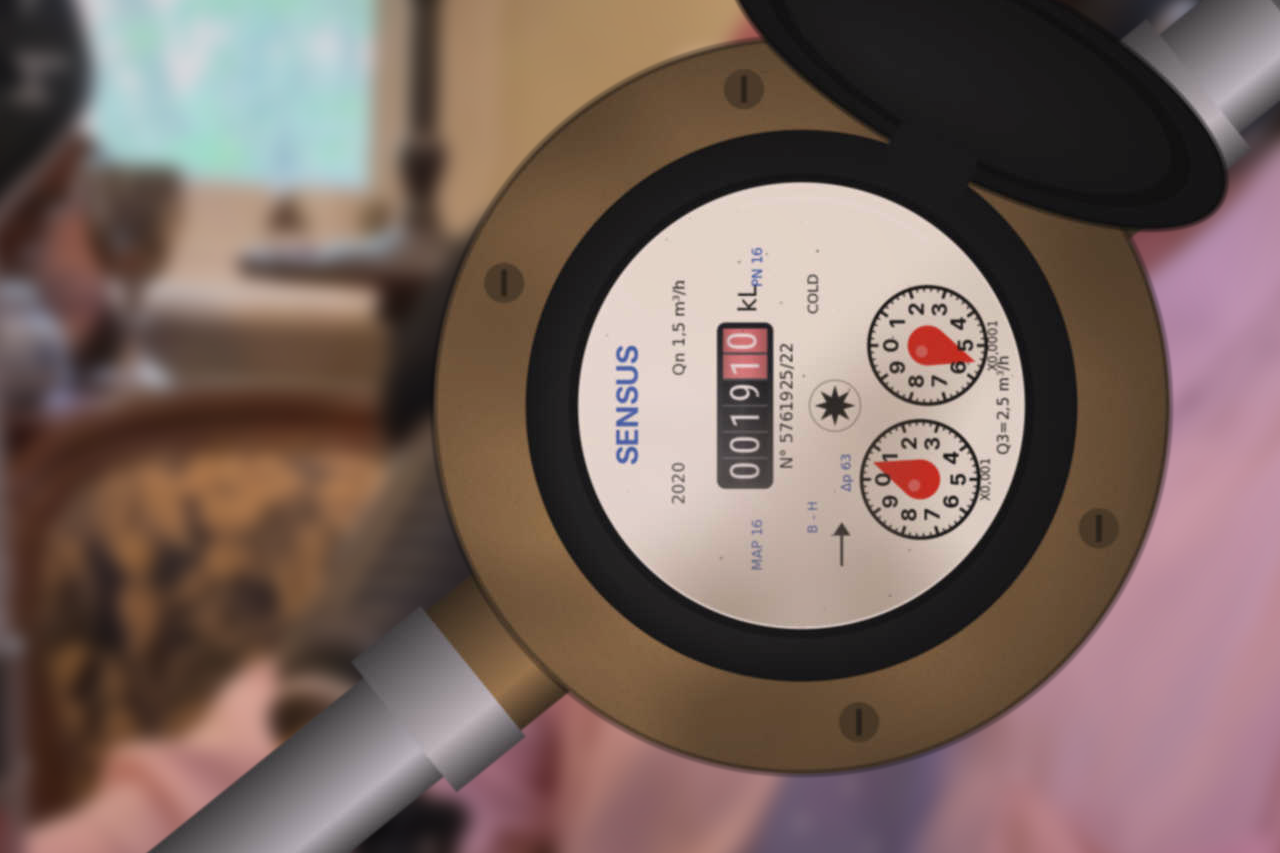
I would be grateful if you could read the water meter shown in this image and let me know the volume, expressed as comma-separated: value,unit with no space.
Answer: 19.1005,kL
